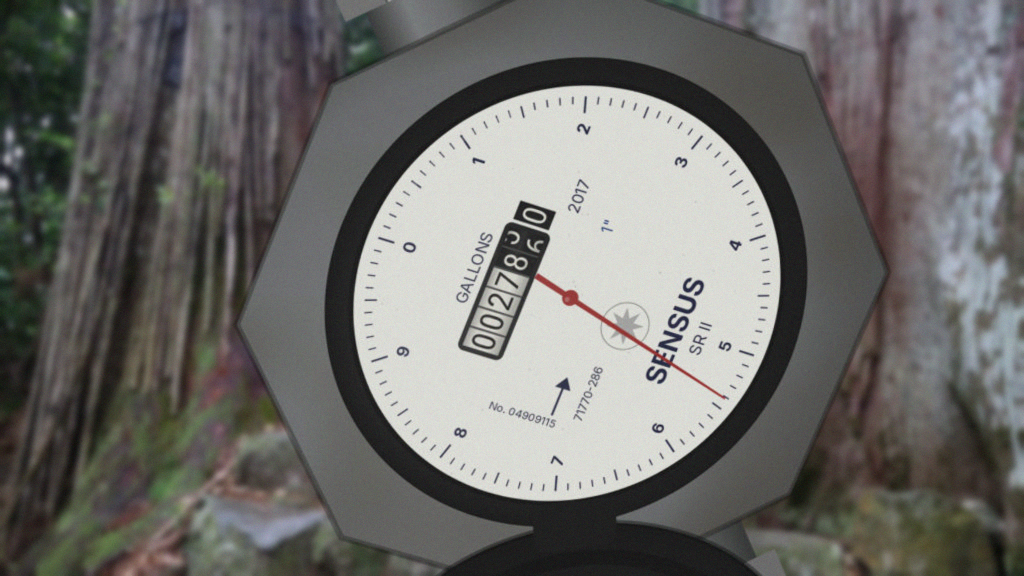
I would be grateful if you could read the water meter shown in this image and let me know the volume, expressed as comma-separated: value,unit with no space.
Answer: 27855.4,gal
